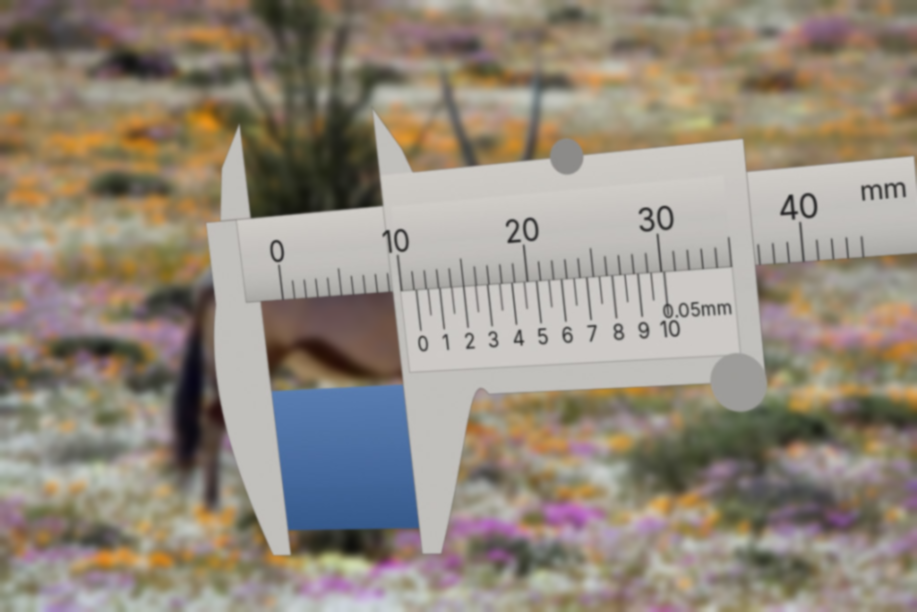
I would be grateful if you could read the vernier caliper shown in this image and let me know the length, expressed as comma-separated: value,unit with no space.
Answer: 11.2,mm
